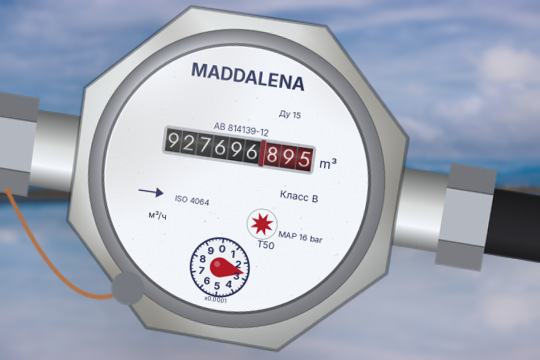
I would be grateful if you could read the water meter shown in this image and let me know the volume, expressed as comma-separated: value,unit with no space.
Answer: 927696.8952,m³
